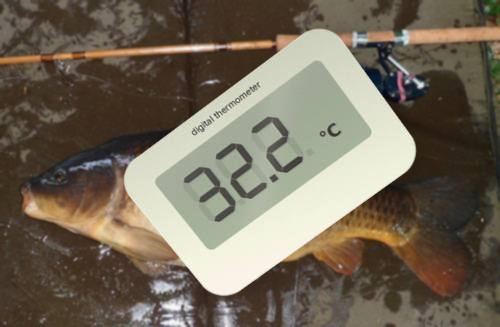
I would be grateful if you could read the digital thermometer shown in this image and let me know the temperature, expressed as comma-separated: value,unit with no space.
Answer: 32.2,°C
